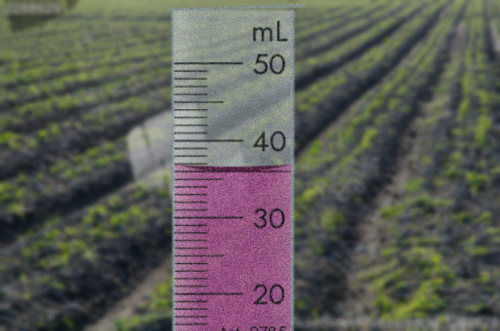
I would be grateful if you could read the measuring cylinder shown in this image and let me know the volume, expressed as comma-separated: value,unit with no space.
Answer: 36,mL
